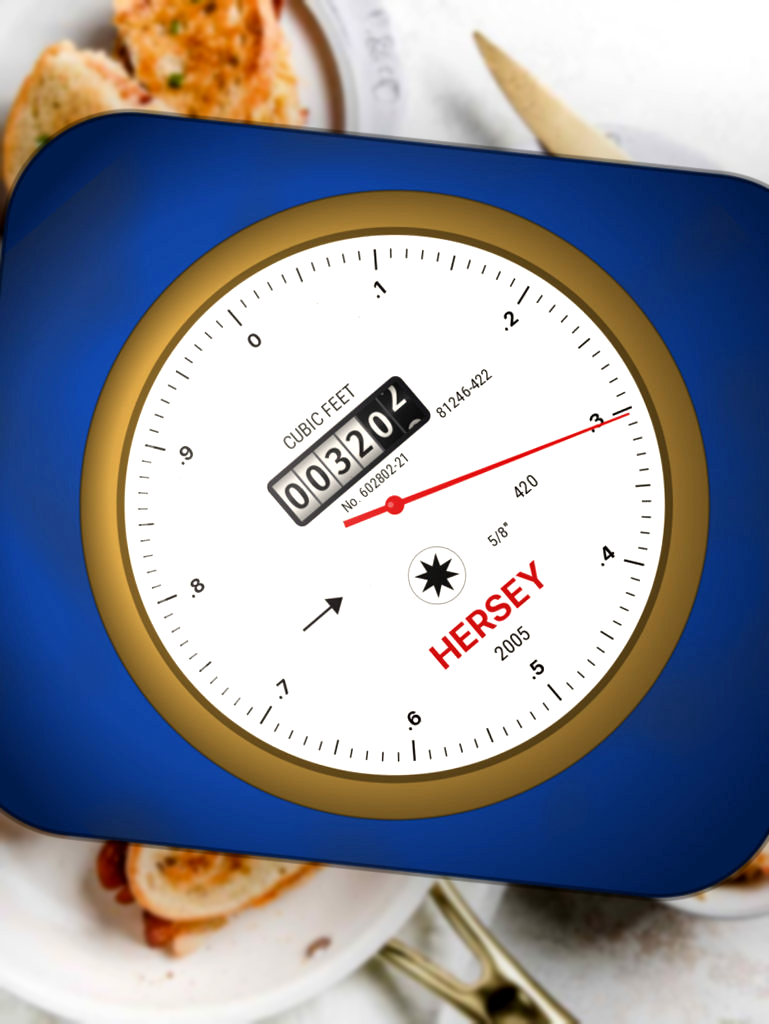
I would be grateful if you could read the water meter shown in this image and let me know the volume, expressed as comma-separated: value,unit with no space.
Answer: 3202.30,ft³
